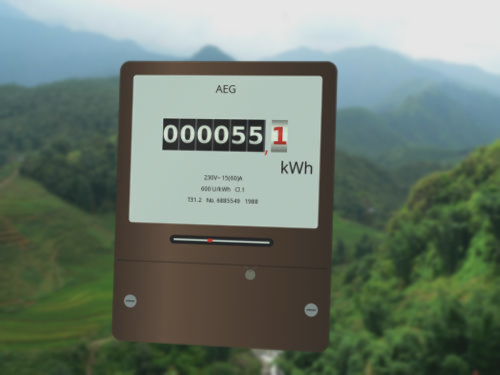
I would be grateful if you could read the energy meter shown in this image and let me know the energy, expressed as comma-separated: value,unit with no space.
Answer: 55.1,kWh
